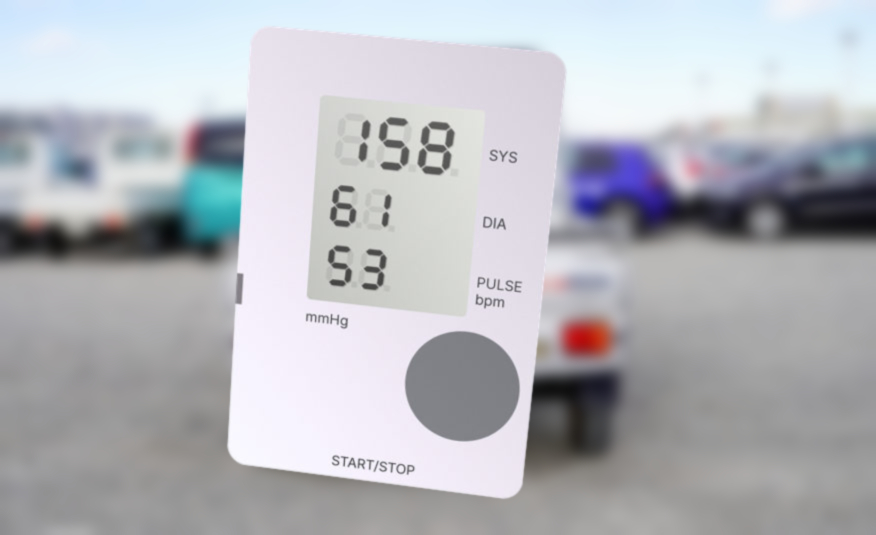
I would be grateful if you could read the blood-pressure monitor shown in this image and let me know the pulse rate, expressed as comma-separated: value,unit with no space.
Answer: 53,bpm
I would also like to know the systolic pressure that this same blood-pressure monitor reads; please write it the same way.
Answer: 158,mmHg
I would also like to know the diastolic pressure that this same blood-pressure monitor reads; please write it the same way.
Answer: 61,mmHg
